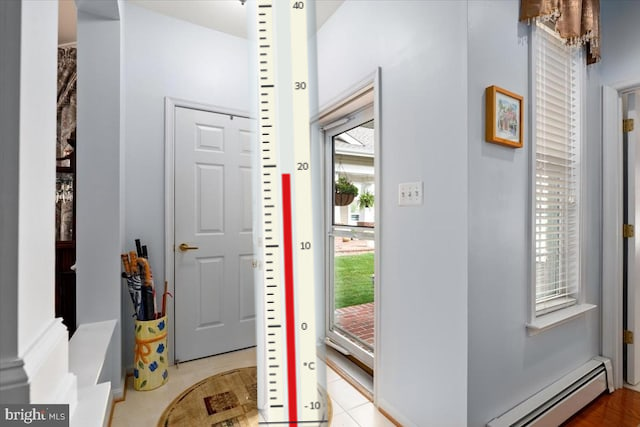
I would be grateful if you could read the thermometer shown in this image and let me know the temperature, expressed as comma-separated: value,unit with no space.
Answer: 19,°C
